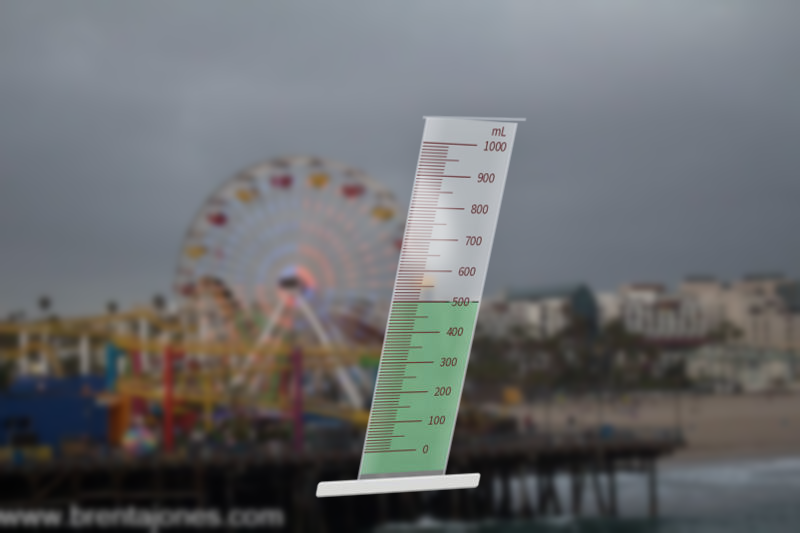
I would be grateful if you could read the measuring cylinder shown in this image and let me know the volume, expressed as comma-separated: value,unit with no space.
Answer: 500,mL
